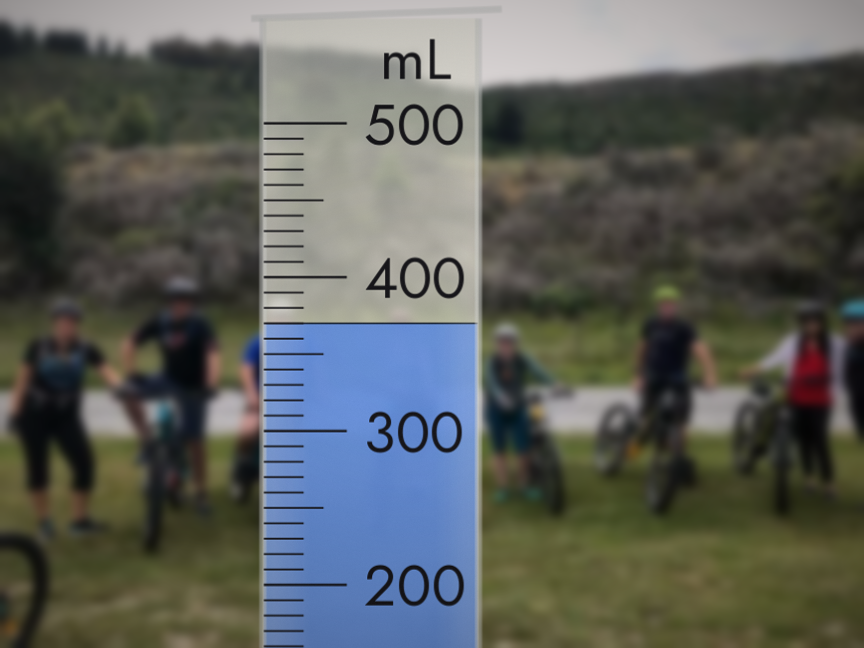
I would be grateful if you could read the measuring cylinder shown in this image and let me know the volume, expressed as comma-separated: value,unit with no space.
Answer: 370,mL
